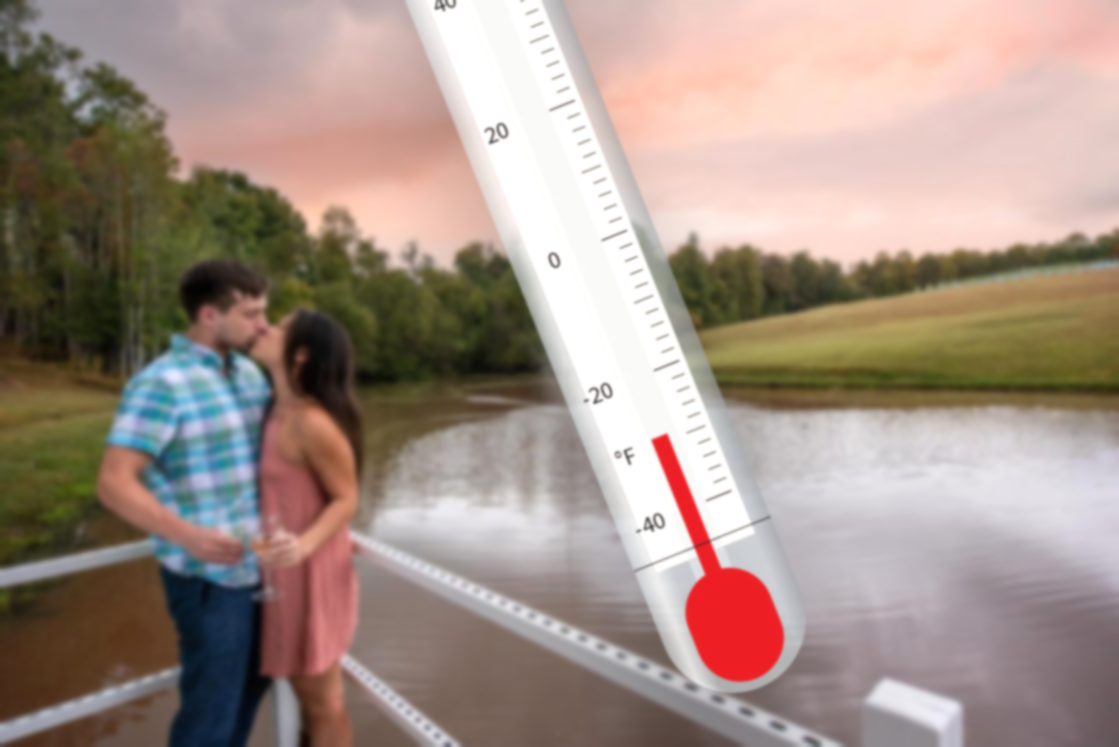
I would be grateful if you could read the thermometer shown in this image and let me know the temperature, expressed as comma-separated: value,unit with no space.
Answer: -29,°F
